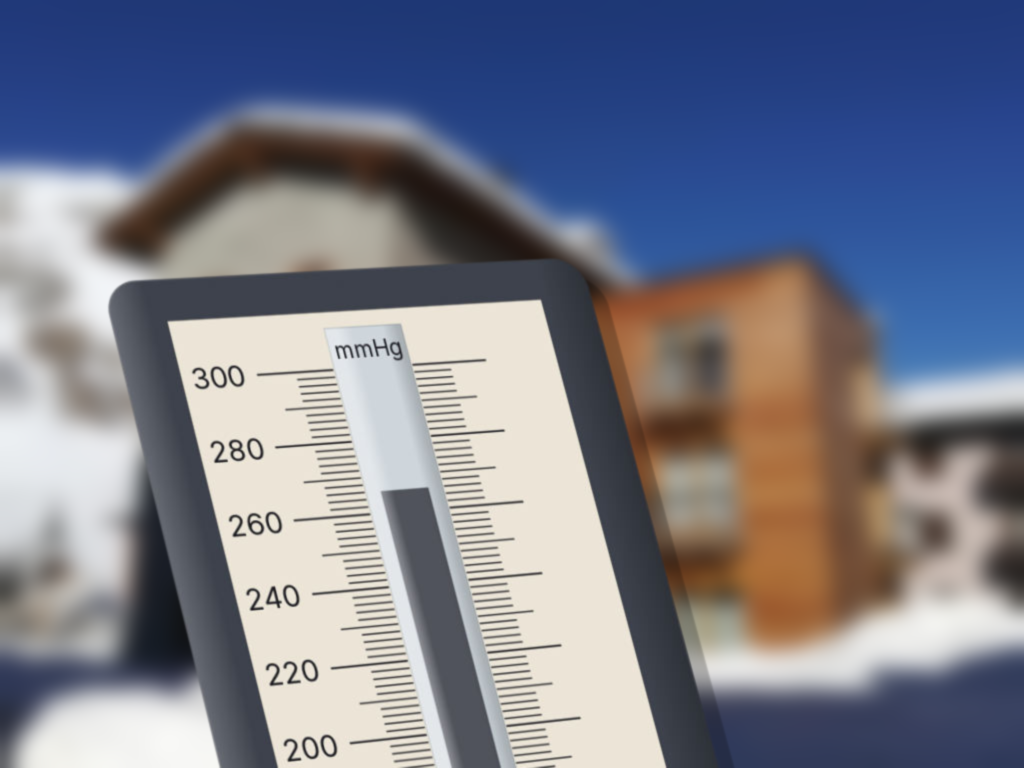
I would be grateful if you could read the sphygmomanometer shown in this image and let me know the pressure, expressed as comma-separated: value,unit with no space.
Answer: 266,mmHg
